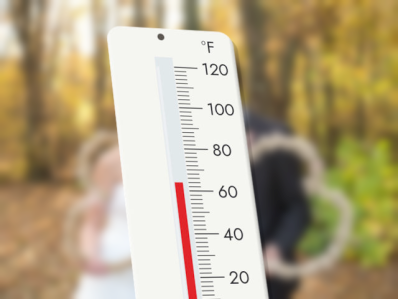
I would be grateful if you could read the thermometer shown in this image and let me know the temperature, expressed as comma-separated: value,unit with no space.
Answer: 64,°F
